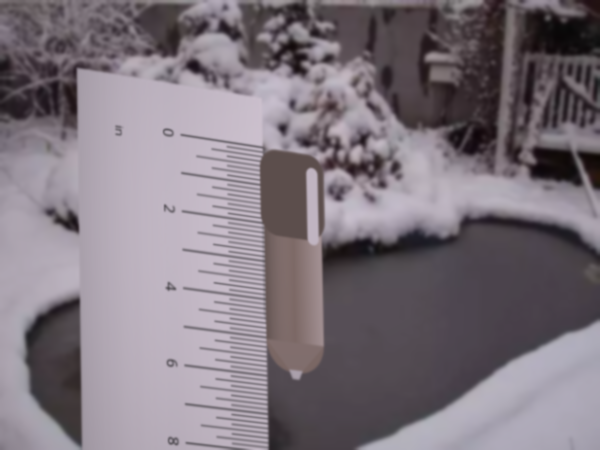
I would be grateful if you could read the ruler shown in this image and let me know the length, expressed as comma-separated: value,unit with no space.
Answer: 6,in
